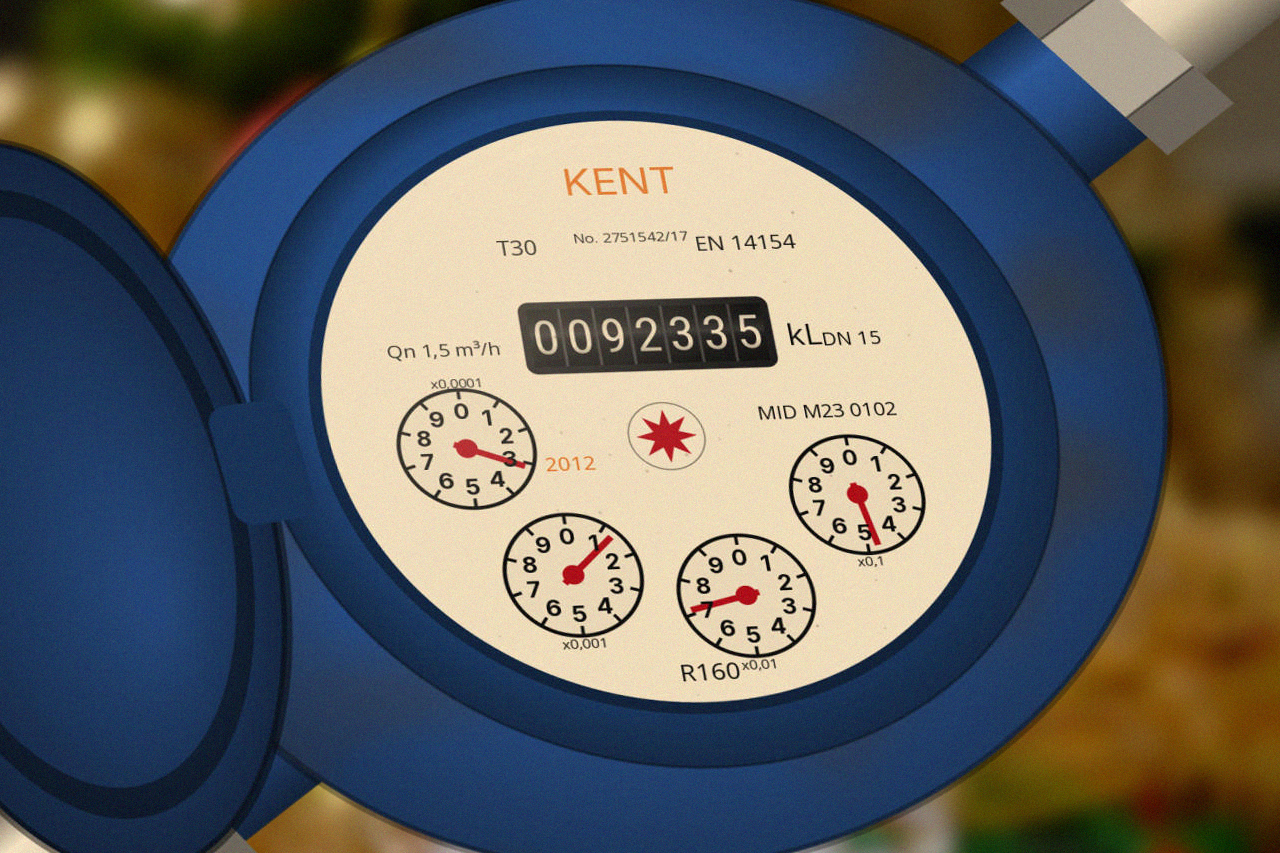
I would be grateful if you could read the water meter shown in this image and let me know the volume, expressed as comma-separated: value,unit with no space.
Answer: 92335.4713,kL
